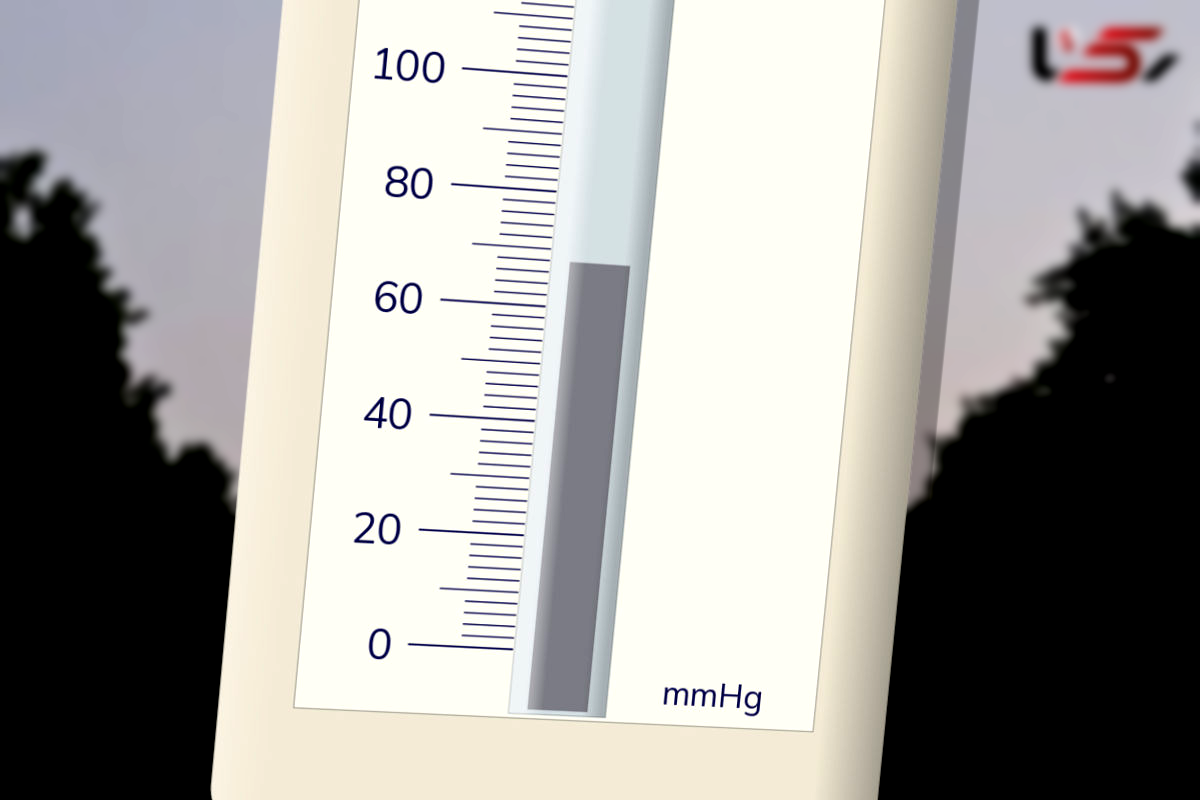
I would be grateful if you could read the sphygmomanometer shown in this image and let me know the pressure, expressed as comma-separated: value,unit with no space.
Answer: 68,mmHg
